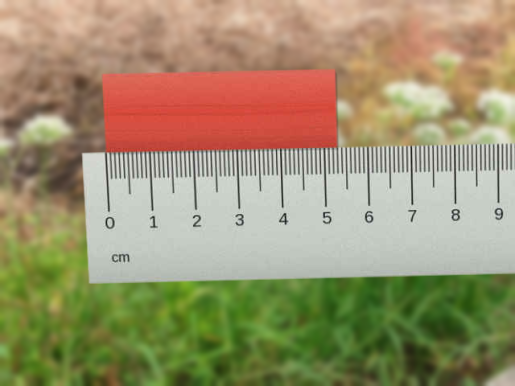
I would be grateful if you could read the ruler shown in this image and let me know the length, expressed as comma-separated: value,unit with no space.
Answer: 5.3,cm
